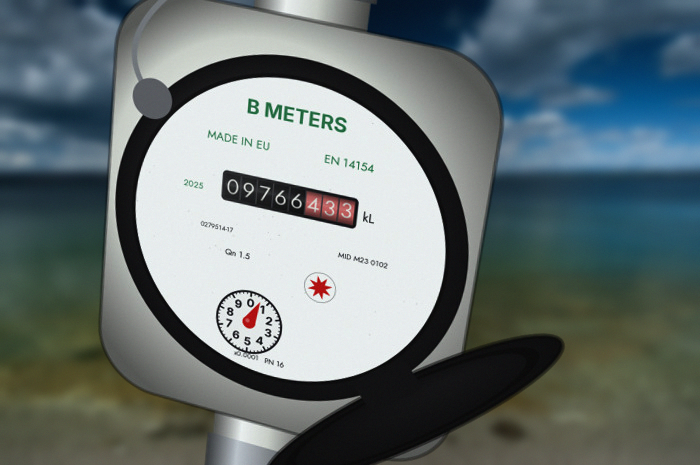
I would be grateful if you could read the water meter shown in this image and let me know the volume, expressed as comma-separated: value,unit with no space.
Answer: 9766.4330,kL
